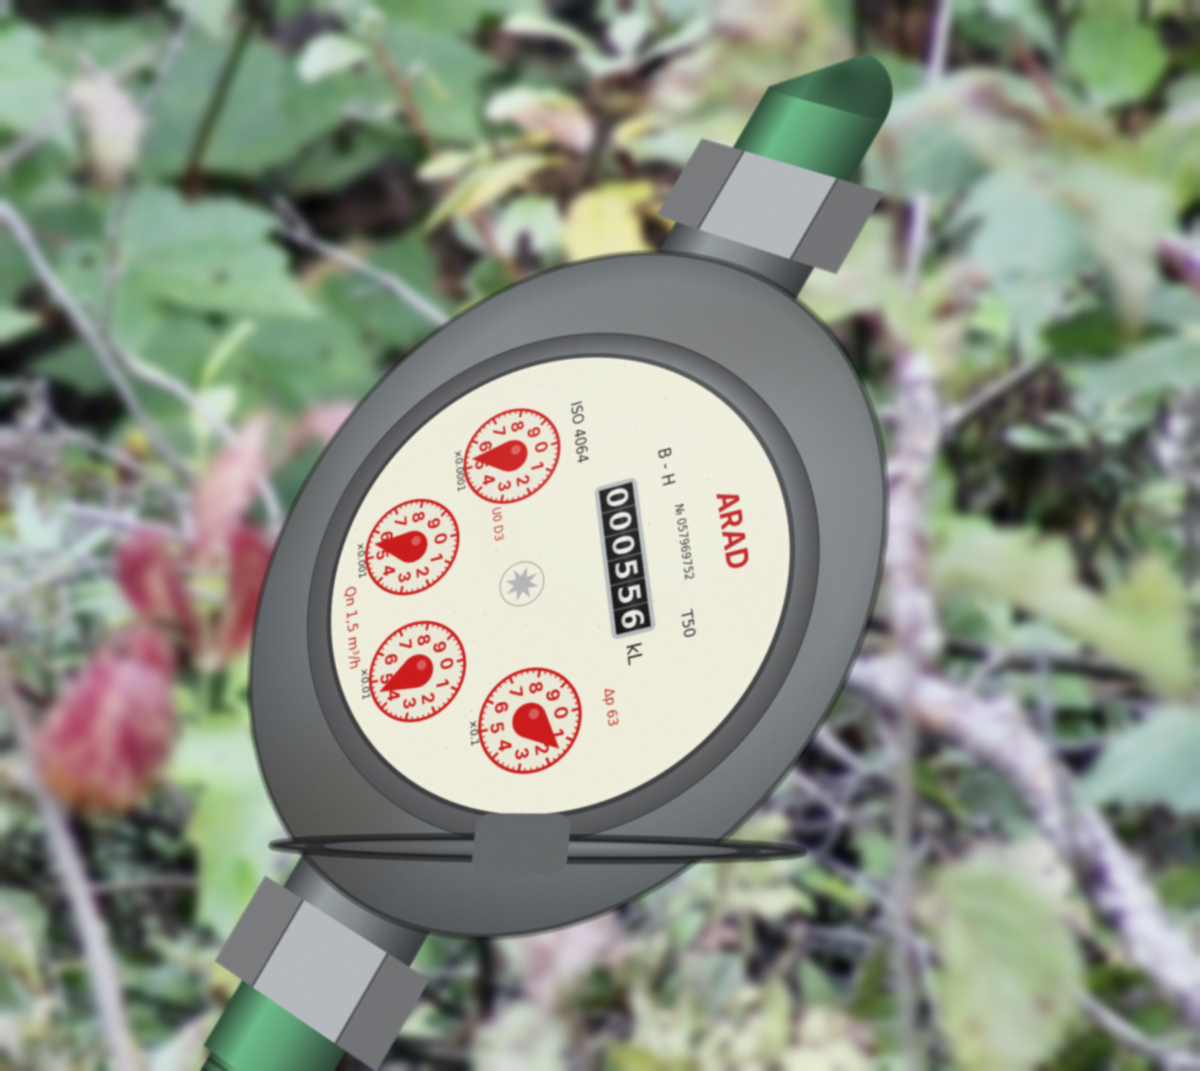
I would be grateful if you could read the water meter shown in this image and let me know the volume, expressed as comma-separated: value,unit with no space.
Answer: 556.1455,kL
